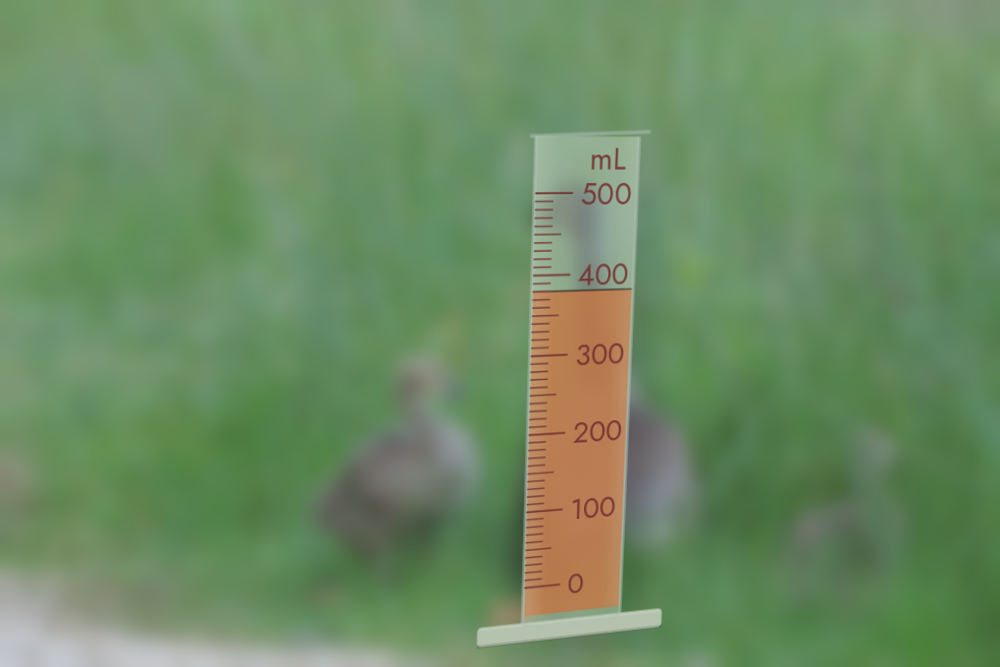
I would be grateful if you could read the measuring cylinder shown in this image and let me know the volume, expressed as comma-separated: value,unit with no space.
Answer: 380,mL
